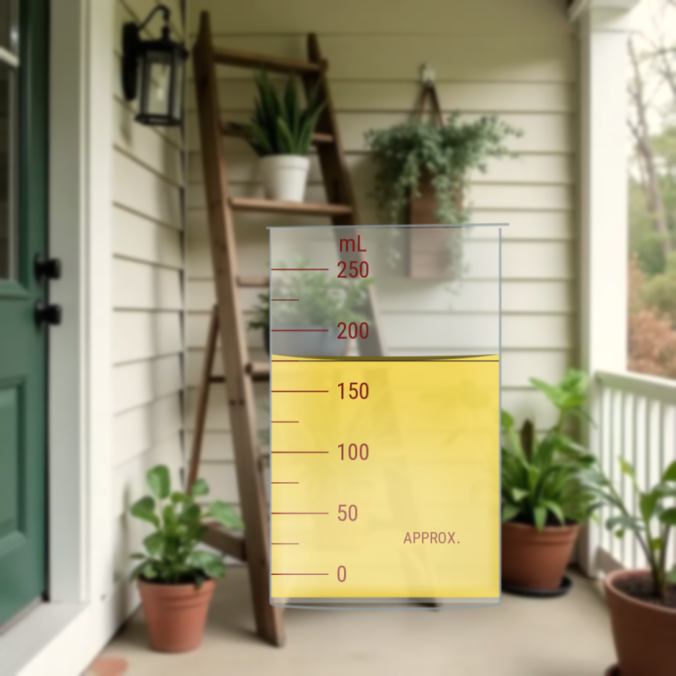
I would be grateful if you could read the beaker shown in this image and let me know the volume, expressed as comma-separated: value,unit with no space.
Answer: 175,mL
